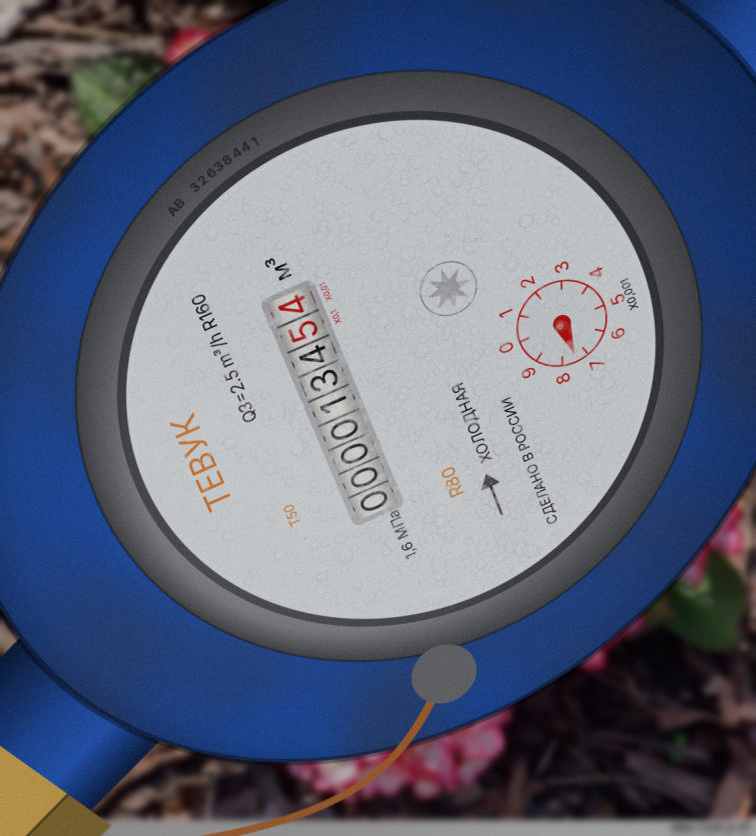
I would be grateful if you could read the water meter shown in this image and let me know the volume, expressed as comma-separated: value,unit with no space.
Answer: 134.547,m³
